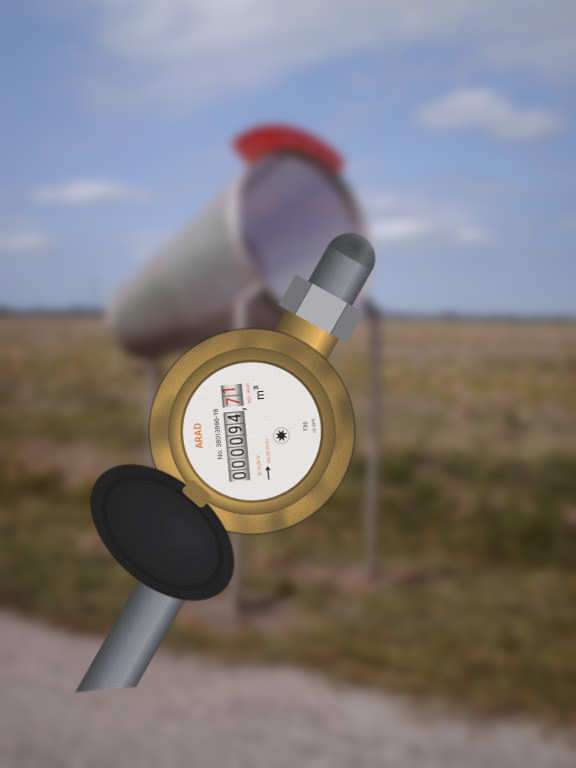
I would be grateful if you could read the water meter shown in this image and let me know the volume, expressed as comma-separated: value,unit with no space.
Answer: 94.71,m³
